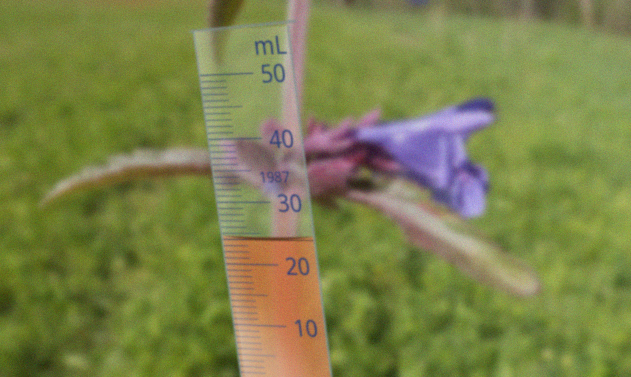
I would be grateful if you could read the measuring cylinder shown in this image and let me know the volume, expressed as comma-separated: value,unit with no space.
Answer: 24,mL
